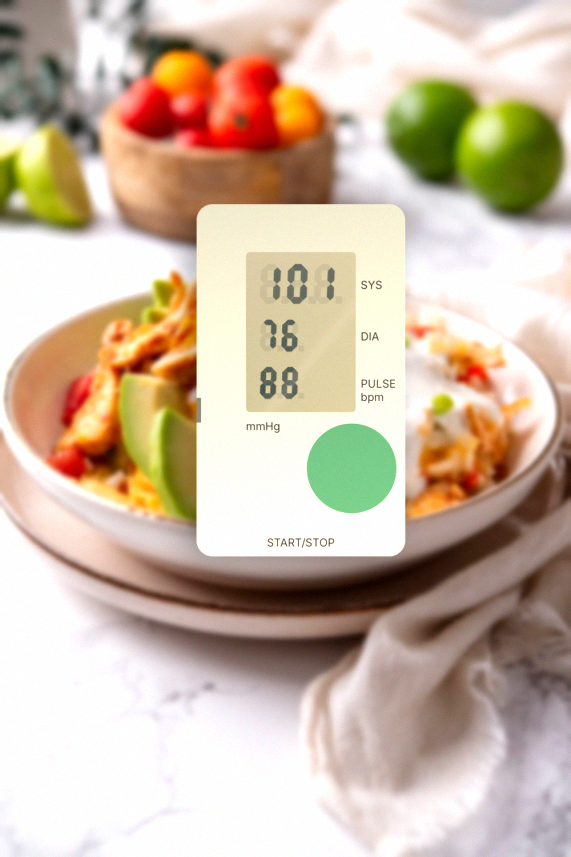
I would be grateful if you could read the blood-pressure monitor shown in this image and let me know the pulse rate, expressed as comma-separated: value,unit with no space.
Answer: 88,bpm
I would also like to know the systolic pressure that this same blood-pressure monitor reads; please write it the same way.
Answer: 101,mmHg
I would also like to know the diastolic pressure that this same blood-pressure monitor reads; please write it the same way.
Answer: 76,mmHg
